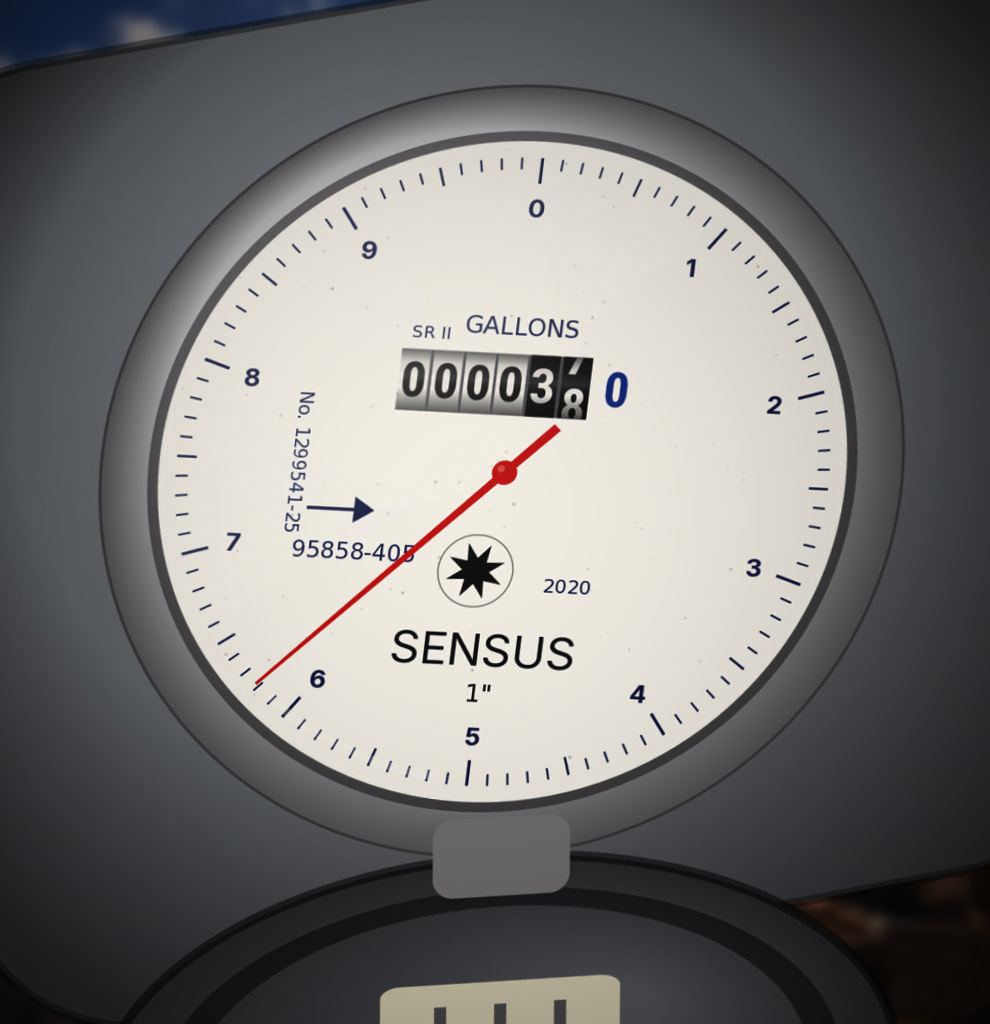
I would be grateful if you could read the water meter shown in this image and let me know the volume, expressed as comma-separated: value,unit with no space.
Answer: 376.2,gal
